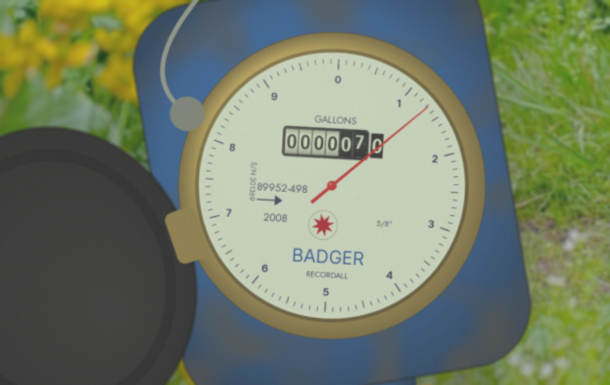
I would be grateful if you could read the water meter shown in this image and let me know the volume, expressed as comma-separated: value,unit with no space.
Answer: 71.3,gal
